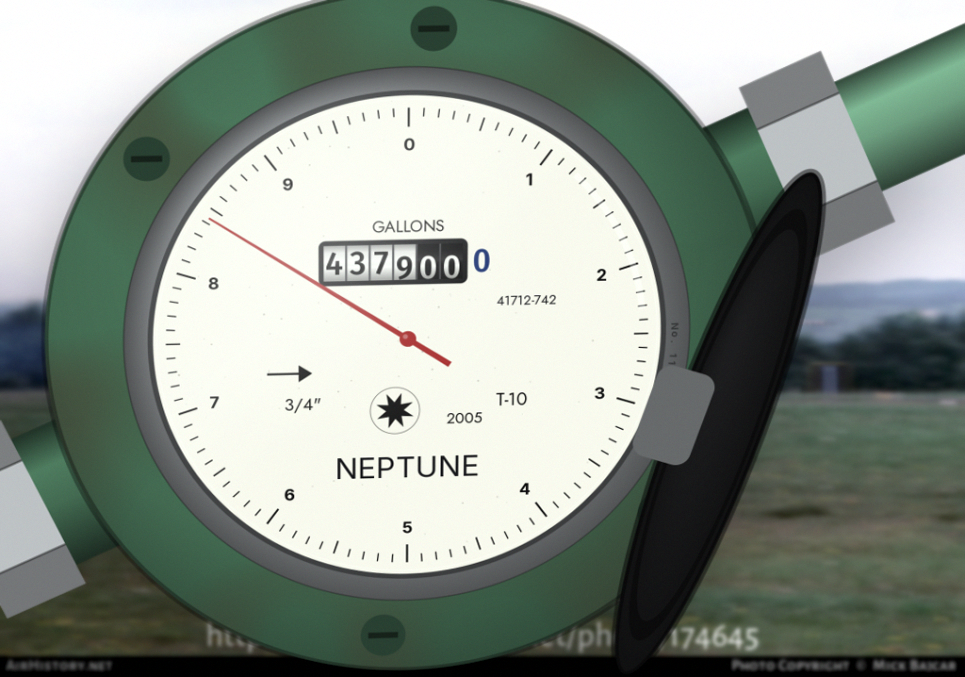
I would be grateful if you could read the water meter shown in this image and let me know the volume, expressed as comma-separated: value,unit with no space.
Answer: 4378998.4,gal
